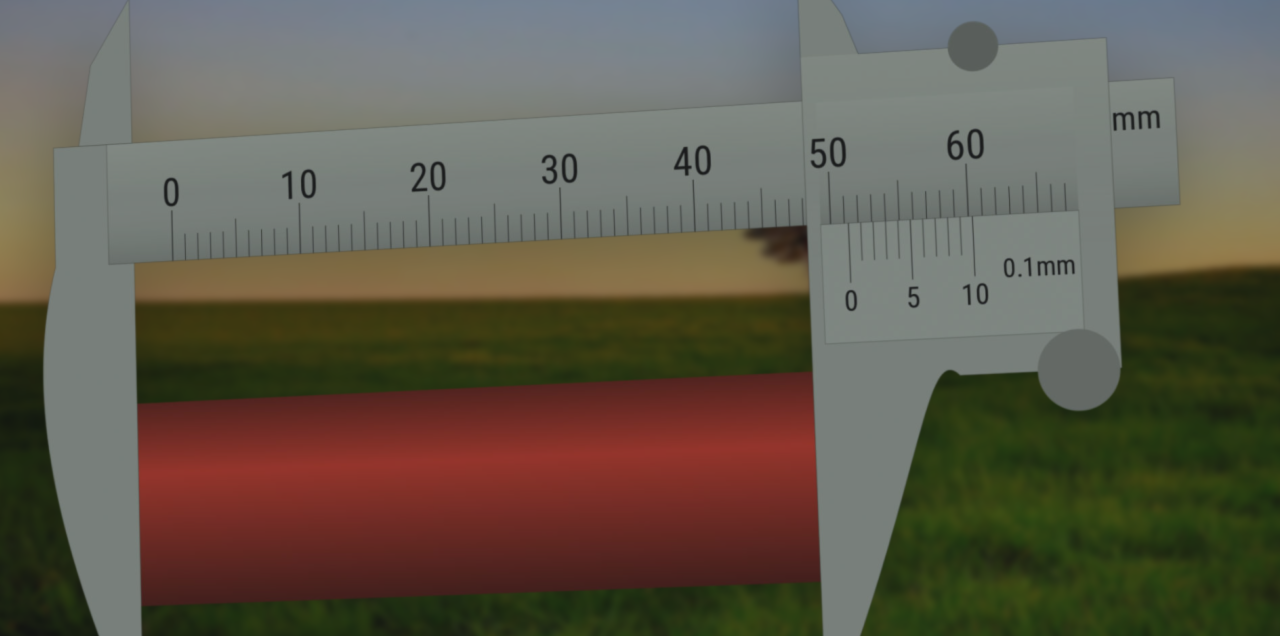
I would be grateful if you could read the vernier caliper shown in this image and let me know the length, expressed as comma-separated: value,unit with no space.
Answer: 51.3,mm
